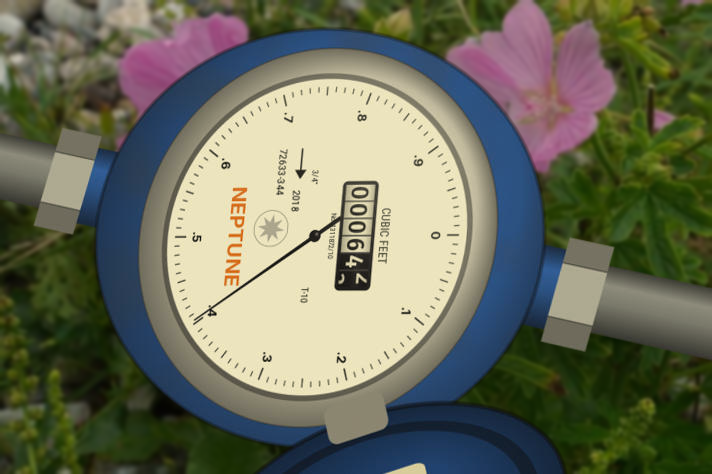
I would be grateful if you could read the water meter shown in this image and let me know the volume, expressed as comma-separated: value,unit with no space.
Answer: 642.40,ft³
